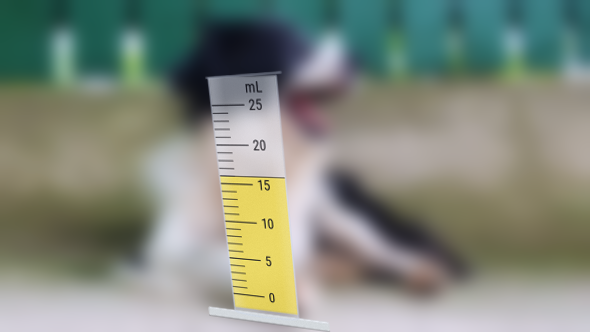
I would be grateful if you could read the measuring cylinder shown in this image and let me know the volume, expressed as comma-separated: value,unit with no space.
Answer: 16,mL
